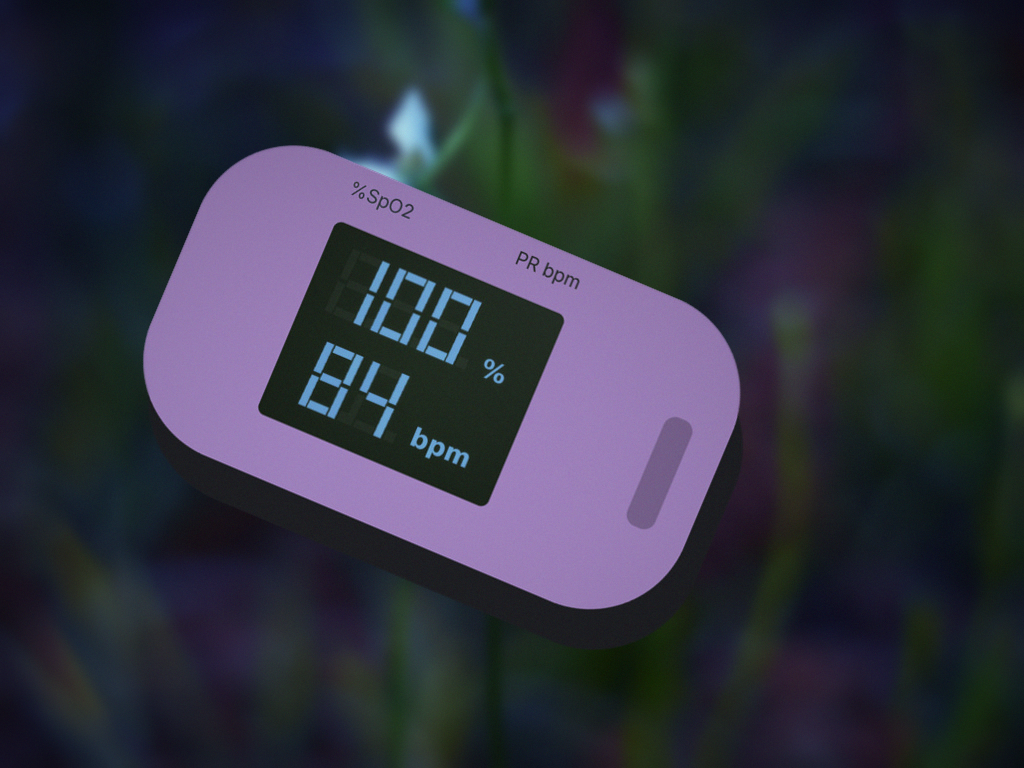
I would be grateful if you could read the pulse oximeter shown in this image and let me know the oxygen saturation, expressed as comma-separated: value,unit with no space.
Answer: 100,%
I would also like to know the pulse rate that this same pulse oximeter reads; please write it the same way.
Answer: 84,bpm
